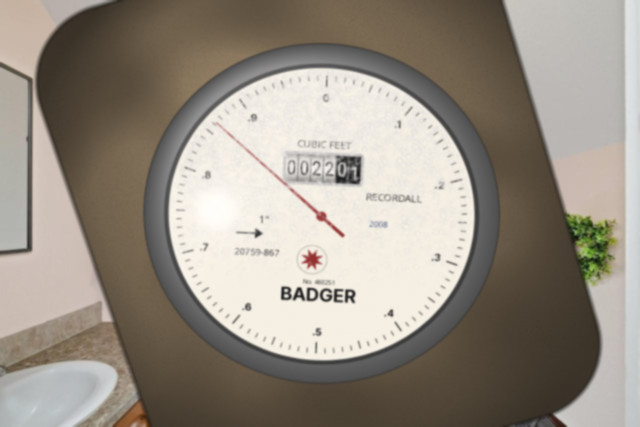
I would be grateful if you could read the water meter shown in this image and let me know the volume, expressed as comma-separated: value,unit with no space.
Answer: 2200.86,ft³
